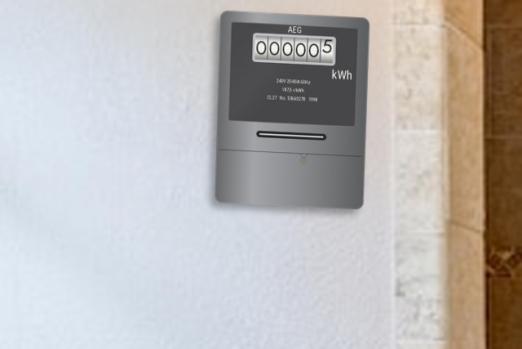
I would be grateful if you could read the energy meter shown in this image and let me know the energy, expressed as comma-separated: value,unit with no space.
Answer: 5,kWh
